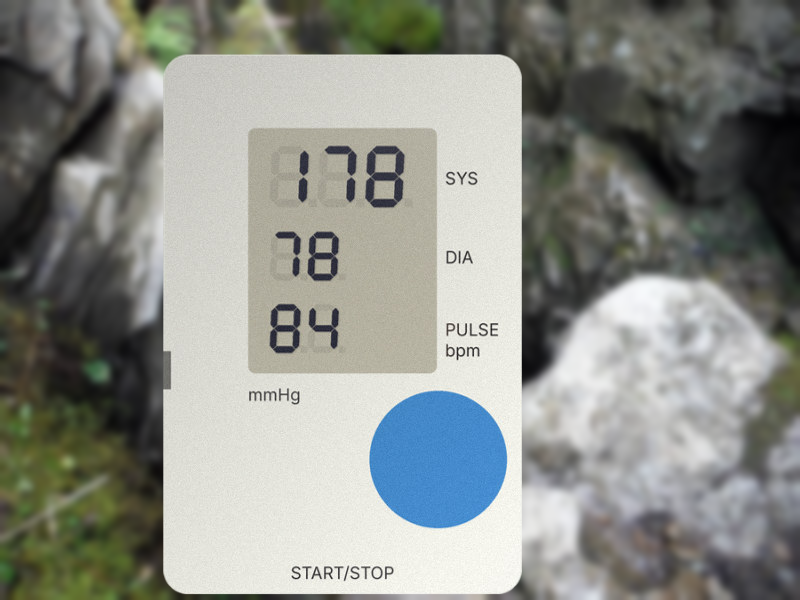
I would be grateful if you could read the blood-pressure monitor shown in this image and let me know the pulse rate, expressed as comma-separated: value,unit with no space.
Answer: 84,bpm
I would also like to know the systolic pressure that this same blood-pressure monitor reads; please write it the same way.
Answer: 178,mmHg
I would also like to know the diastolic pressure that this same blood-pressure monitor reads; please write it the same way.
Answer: 78,mmHg
